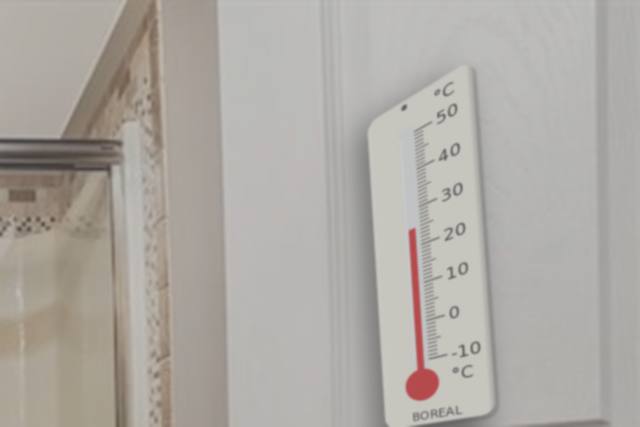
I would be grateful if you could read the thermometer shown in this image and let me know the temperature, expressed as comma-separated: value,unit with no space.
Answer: 25,°C
